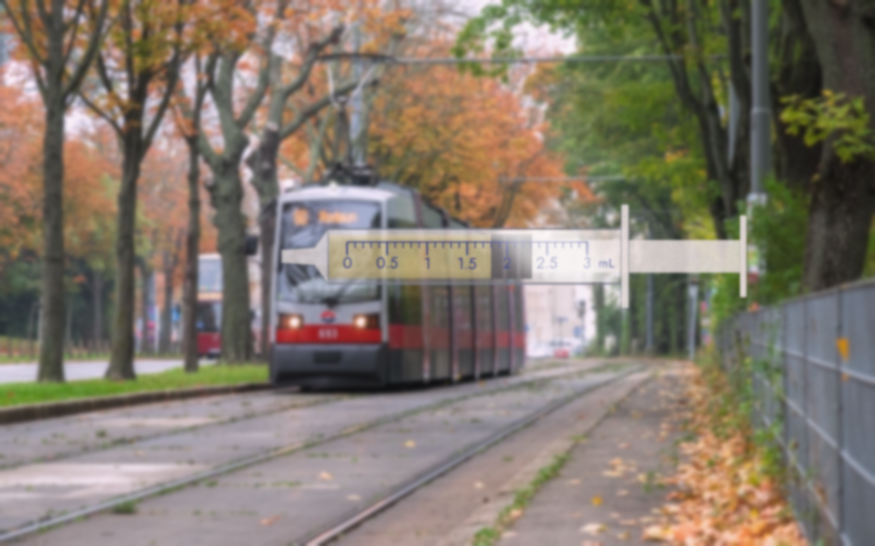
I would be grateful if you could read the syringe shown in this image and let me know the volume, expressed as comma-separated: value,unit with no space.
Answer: 1.8,mL
